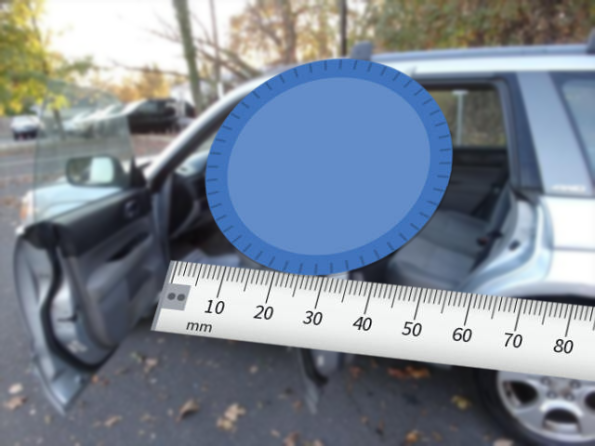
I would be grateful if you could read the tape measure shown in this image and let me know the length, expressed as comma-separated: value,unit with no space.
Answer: 50,mm
